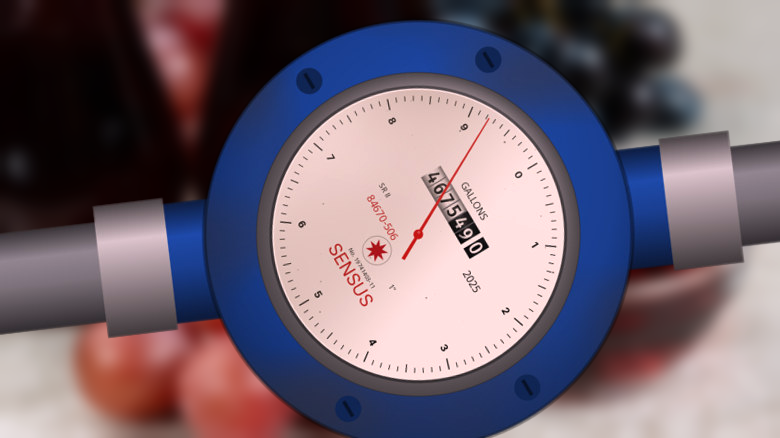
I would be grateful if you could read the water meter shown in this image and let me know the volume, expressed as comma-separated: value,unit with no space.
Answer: 4675489.2,gal
